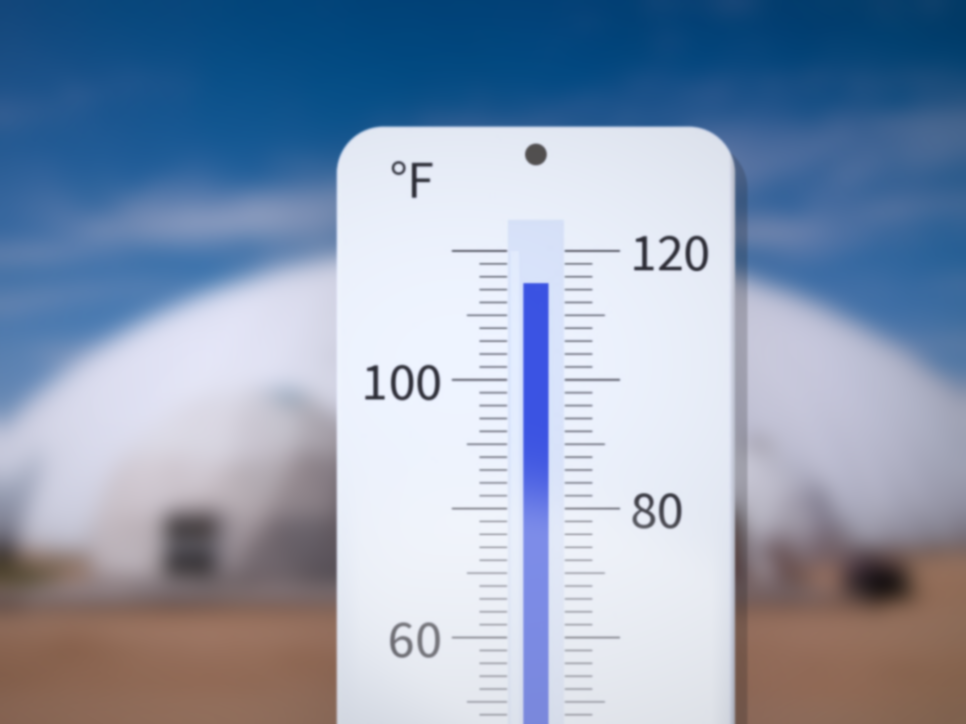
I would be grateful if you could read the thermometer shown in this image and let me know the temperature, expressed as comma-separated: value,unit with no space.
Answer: 115,°F
